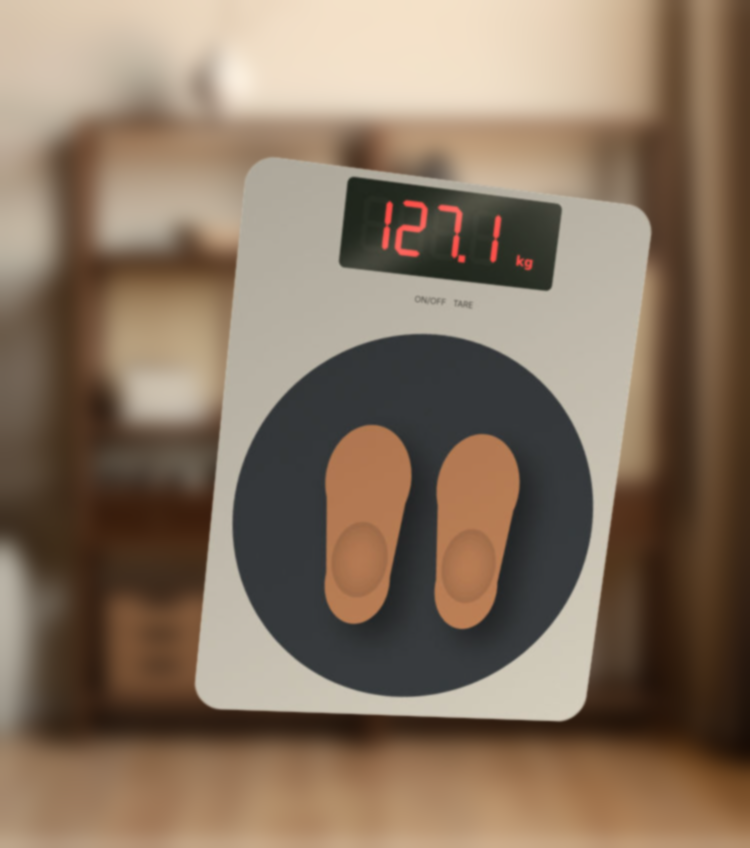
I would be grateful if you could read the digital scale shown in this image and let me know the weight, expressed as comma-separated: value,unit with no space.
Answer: 127.1,kg
